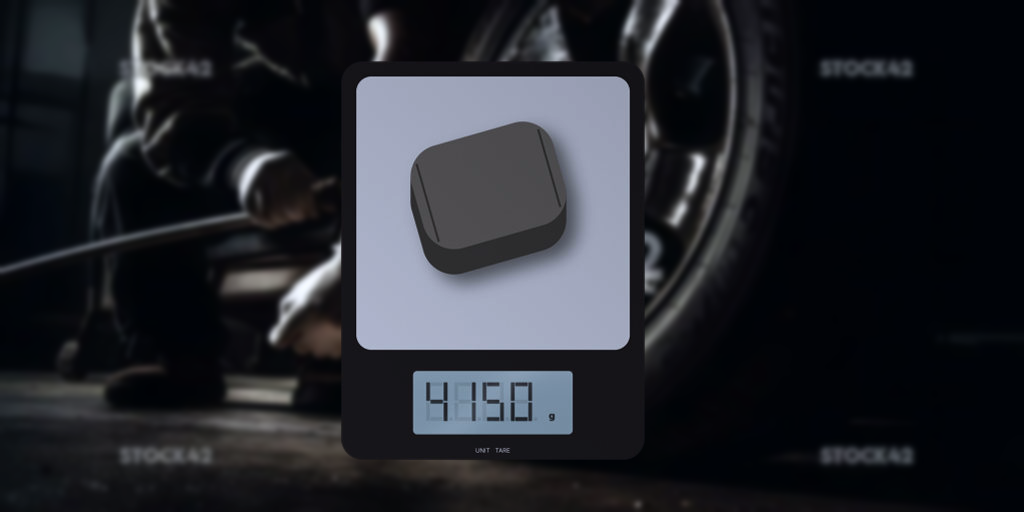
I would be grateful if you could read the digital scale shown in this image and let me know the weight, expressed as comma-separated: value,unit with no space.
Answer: 4150,g
